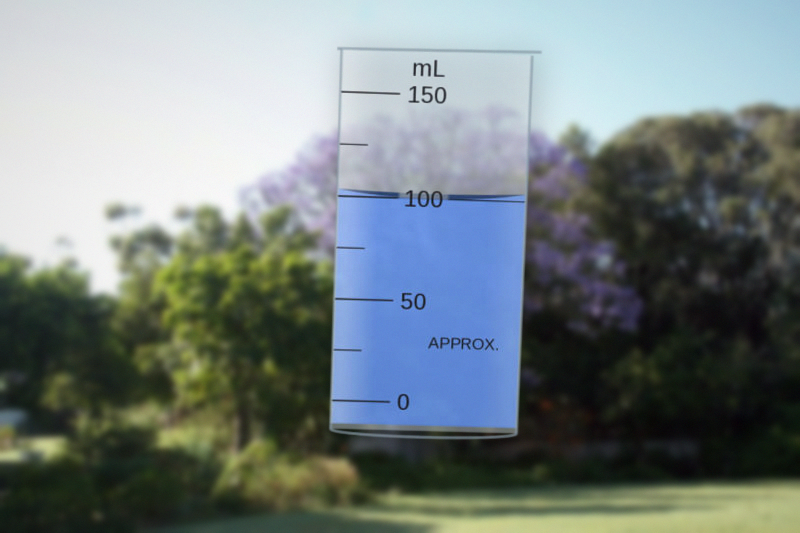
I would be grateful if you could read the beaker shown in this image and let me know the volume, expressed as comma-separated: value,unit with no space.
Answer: 100,mL
